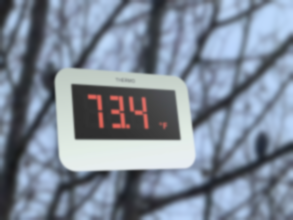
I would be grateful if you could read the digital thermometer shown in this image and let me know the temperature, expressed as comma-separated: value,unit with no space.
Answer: 73.4,°F
